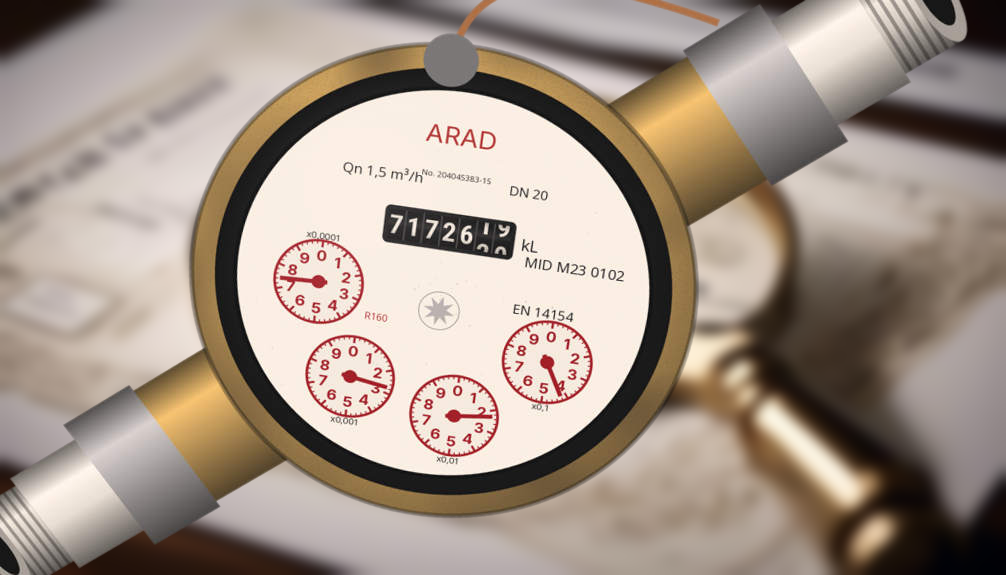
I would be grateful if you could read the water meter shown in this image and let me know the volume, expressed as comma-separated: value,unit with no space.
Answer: 7172619.4227,kL
